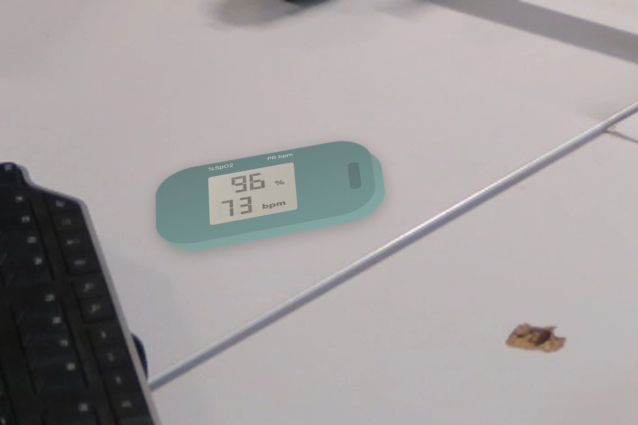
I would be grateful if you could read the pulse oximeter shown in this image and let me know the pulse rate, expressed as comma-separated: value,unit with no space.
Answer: 73,bpm
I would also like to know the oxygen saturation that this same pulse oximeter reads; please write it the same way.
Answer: 96,%
